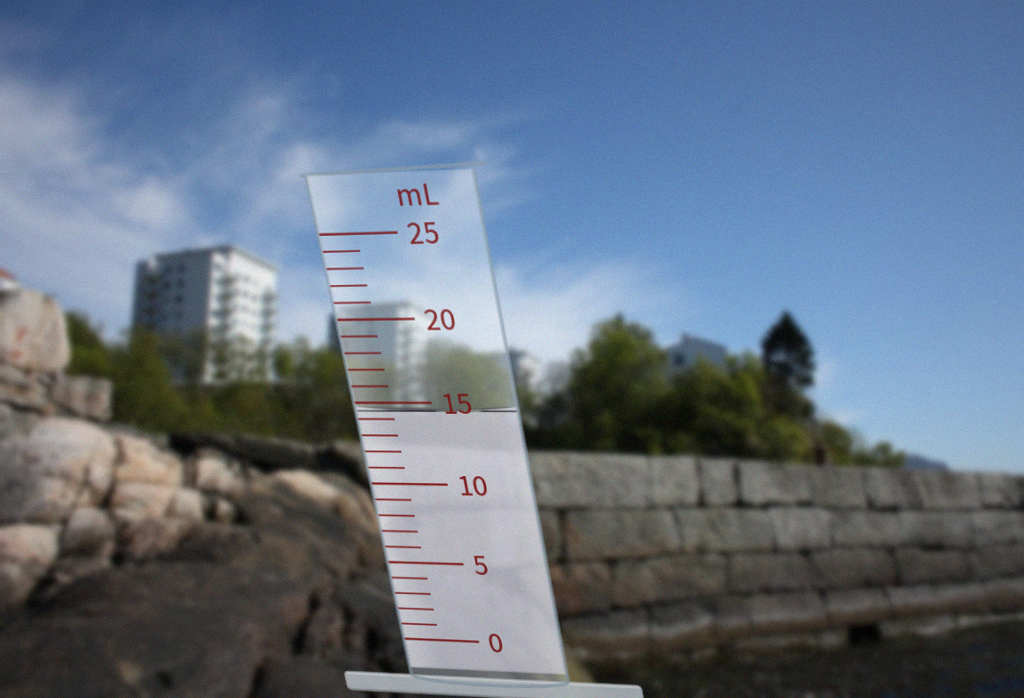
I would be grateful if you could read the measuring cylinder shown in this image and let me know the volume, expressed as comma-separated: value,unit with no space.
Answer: 14.5,mL
